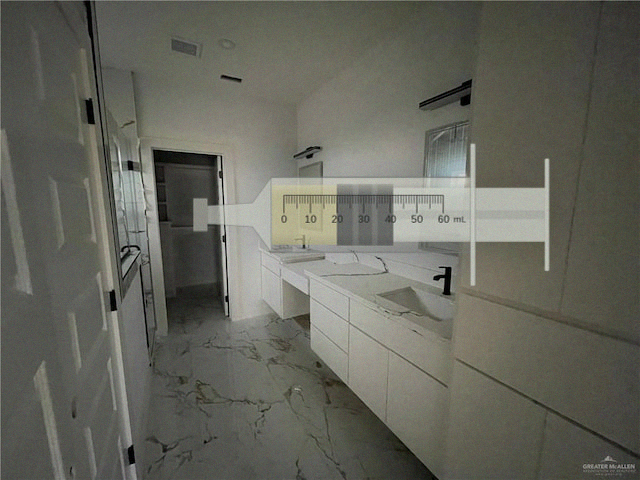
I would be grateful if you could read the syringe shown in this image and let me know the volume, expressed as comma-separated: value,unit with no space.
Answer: 20,mL
